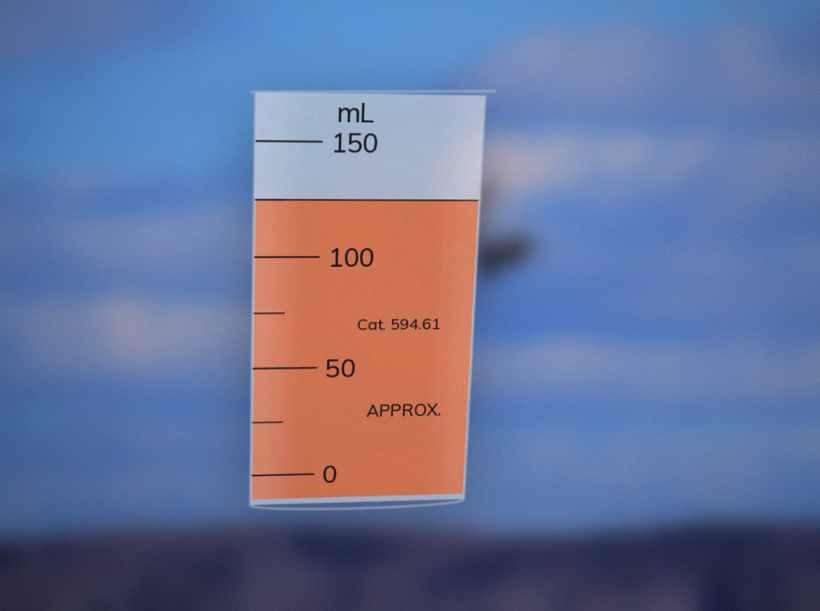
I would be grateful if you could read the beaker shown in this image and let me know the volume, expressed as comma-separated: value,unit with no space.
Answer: 125,mL
